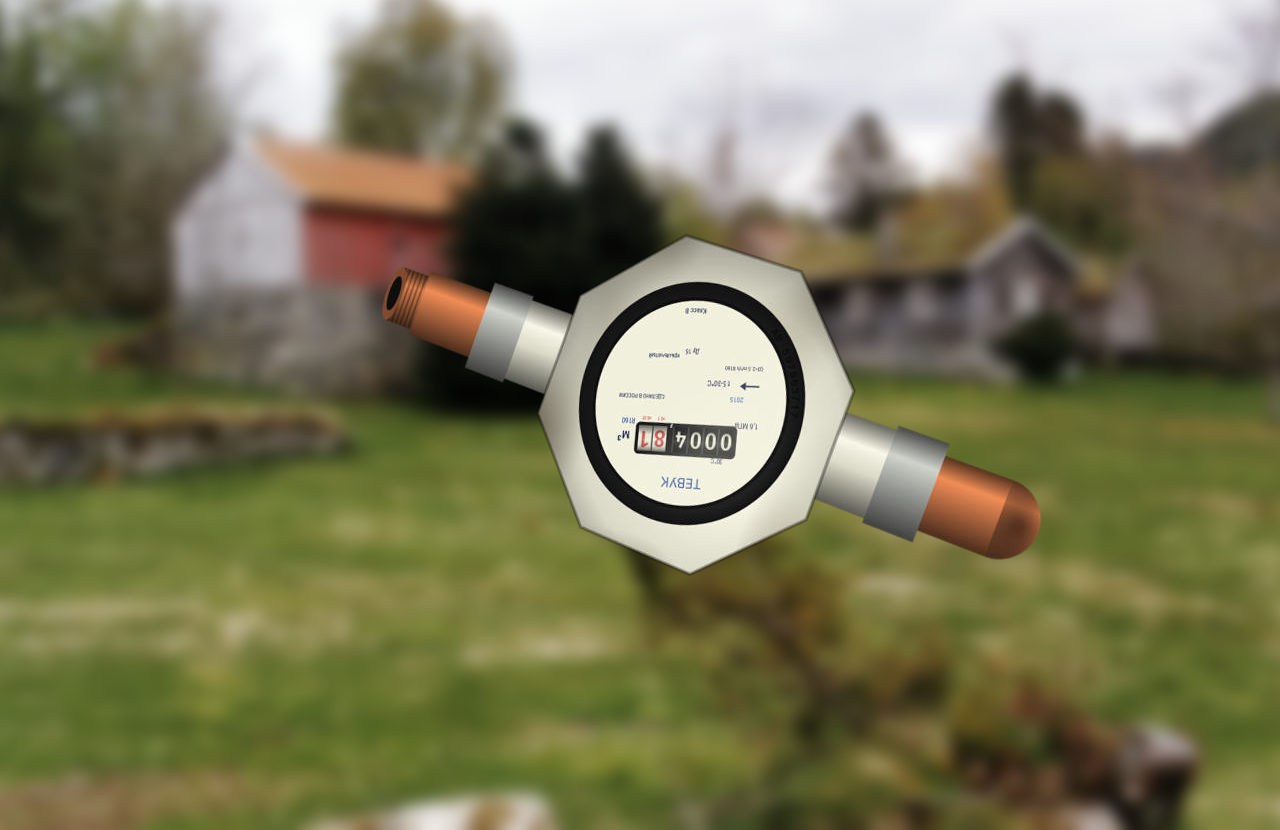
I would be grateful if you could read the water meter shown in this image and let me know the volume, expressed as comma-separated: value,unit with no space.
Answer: 4.81,m³
